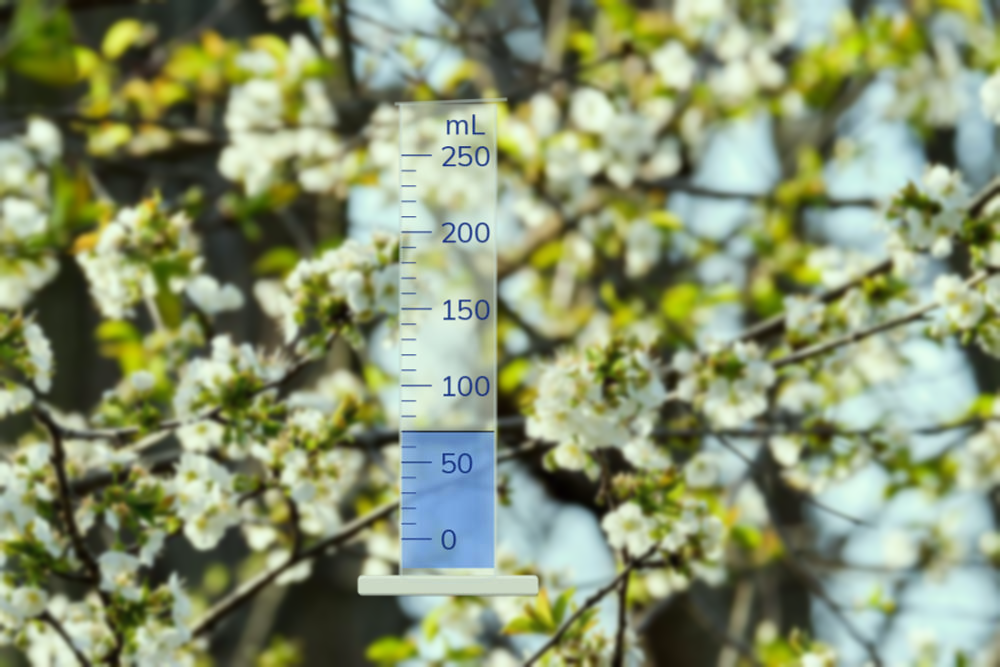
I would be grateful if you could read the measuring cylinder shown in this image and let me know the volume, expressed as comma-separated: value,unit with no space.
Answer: 70,mL
